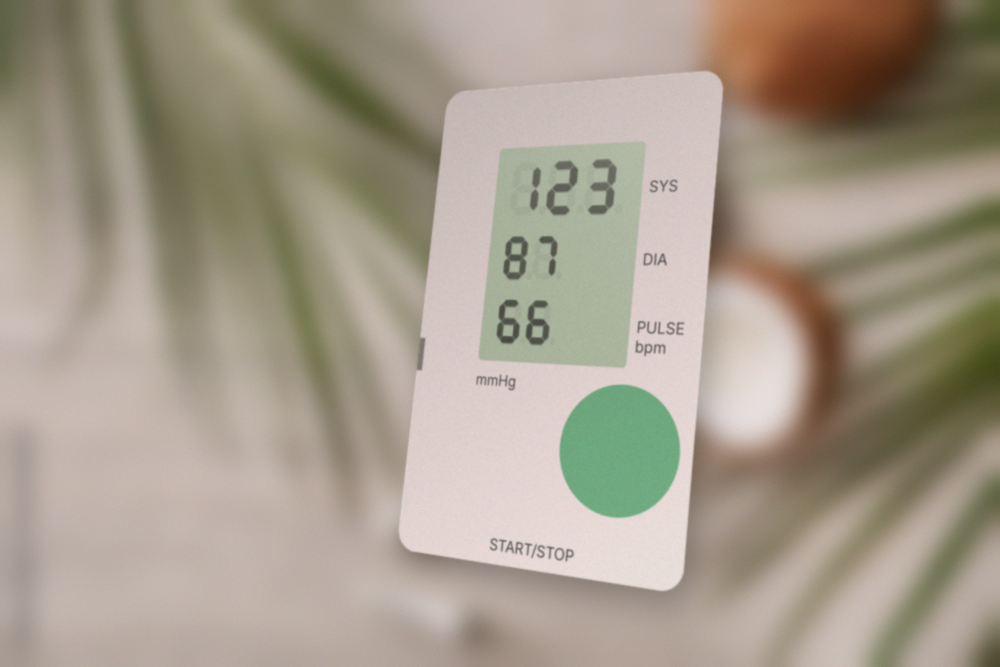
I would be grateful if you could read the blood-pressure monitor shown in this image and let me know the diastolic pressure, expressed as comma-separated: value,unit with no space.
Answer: 87,mmHg
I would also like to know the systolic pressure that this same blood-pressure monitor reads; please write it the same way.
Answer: 123,mmHg
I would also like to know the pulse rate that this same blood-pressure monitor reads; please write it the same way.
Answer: 66,bpm
